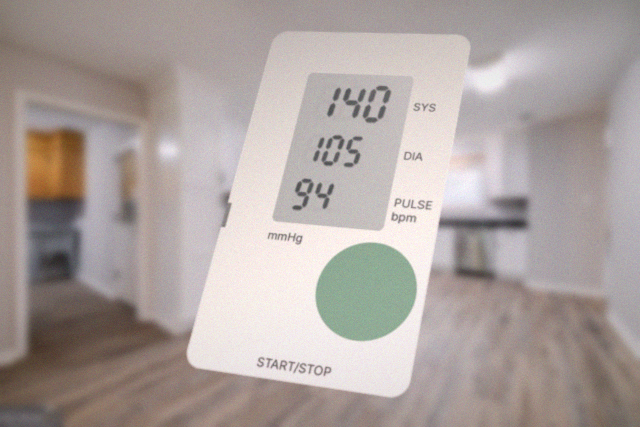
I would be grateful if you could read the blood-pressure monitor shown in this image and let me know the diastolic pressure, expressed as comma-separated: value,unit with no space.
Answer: 105,mmHg
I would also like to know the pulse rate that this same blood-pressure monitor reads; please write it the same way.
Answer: 94,bpm
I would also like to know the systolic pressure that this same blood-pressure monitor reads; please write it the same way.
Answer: 140,mmHg
